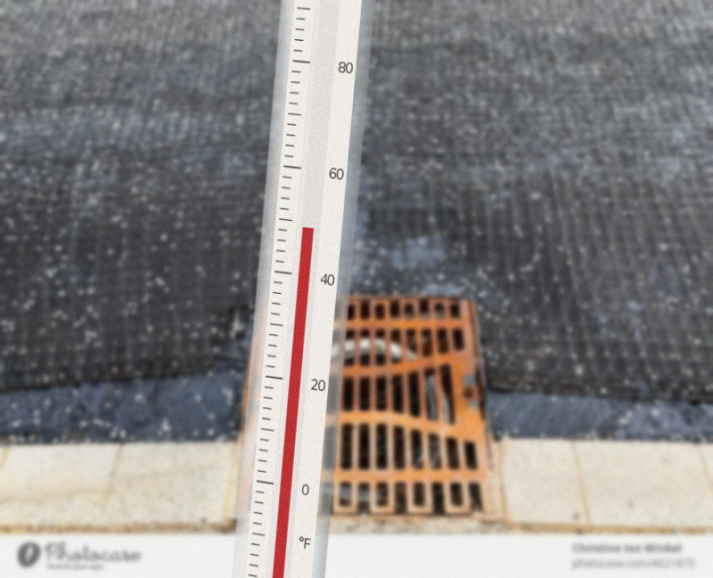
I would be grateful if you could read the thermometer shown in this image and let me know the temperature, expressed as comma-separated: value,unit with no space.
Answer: 49,°F
